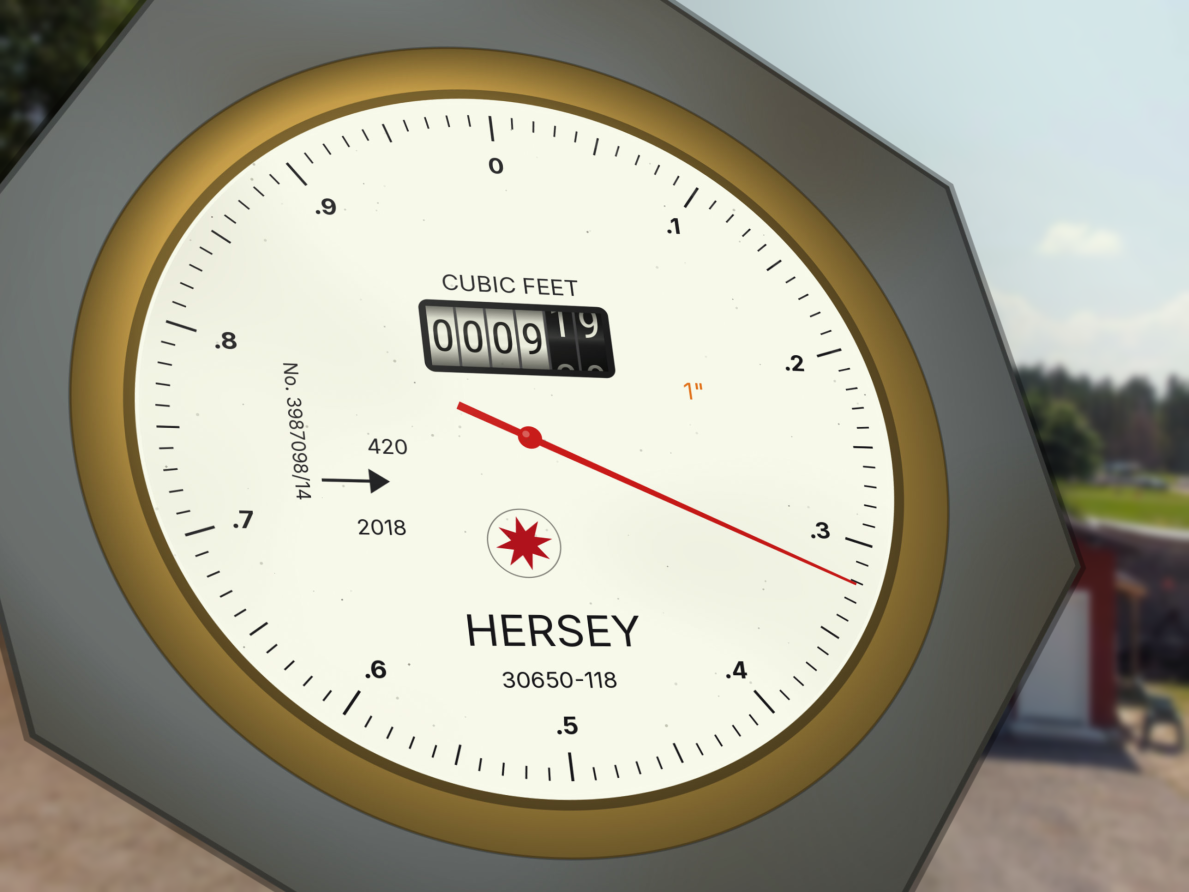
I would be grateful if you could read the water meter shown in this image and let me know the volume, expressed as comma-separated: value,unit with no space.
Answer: 919.32,ft³
